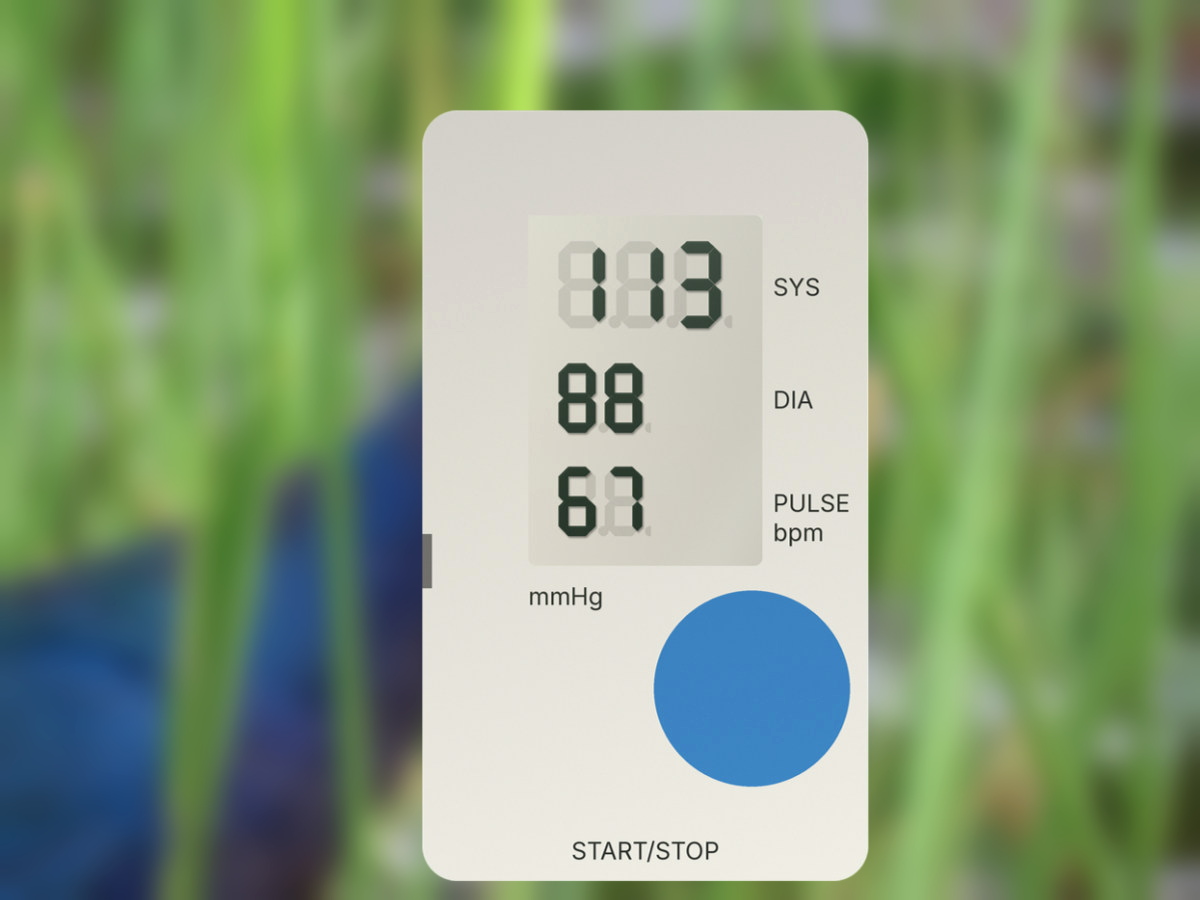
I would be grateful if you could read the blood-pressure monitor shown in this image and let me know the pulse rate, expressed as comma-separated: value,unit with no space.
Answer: 67,bpm
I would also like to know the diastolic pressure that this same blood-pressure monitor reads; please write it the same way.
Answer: 88,mmHg
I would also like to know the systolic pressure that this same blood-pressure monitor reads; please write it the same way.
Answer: 113,mmHg
